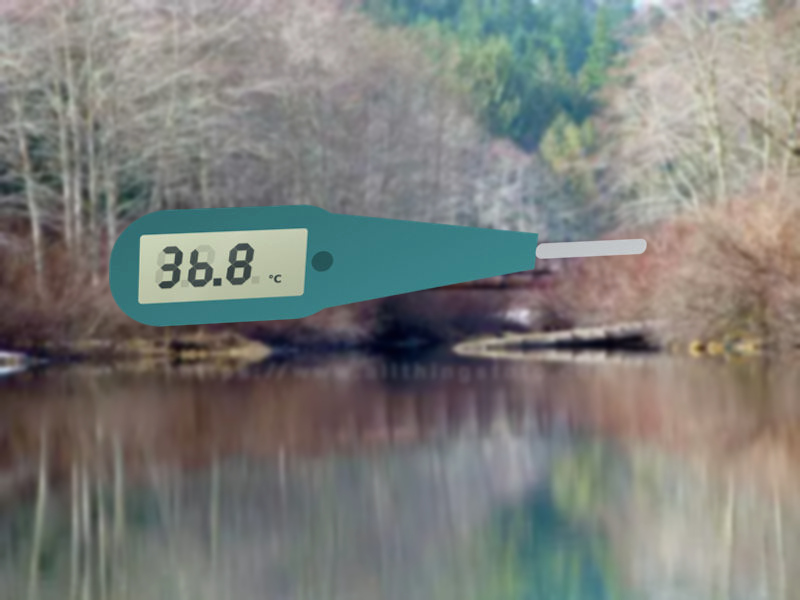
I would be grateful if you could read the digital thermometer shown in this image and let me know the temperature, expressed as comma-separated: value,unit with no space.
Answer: 36.8,°C
